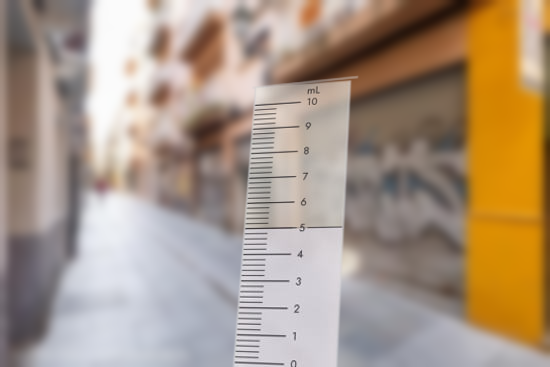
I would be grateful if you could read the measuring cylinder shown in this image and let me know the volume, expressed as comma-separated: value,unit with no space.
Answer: 5,mL
